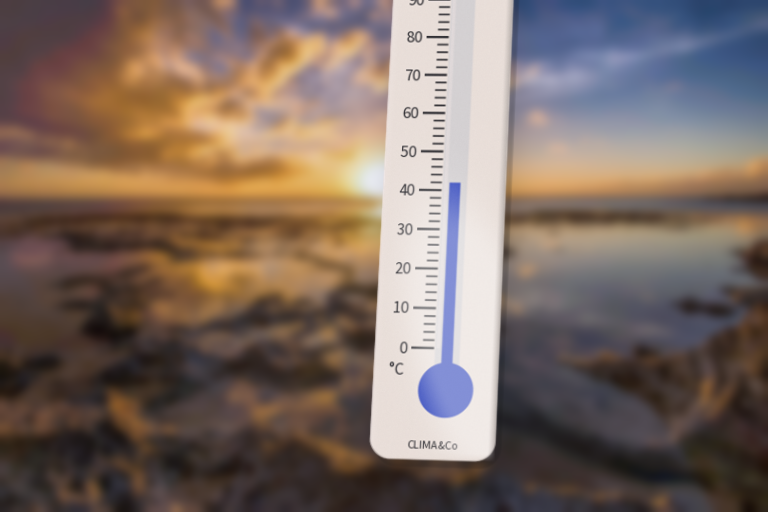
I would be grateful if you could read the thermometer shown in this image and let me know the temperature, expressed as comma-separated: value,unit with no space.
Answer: 42,°C
